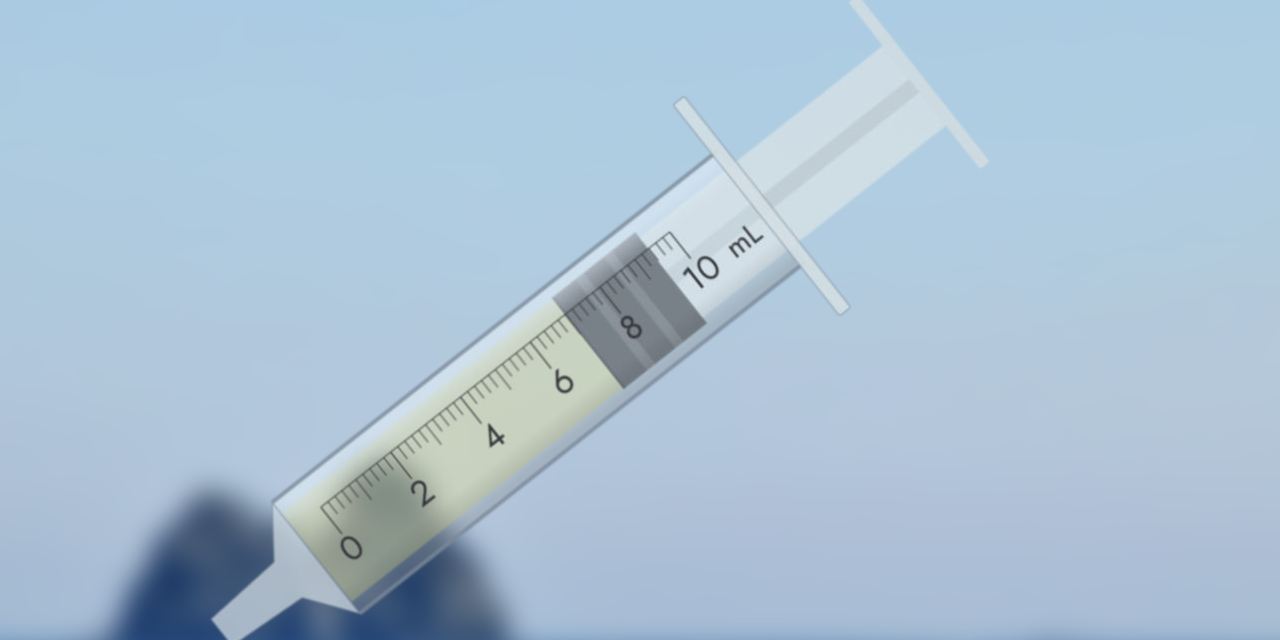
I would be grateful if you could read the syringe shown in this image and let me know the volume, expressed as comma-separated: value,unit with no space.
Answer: 7,mL
